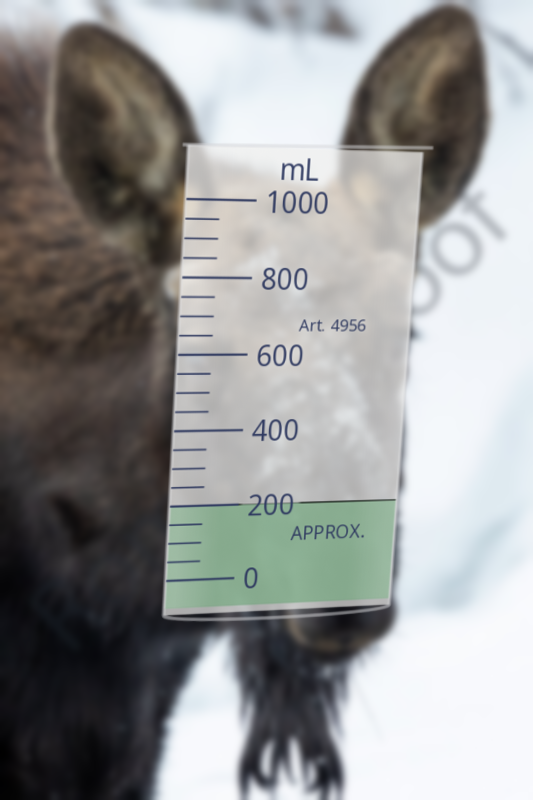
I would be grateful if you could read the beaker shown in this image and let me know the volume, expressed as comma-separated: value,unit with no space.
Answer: 200,mL
